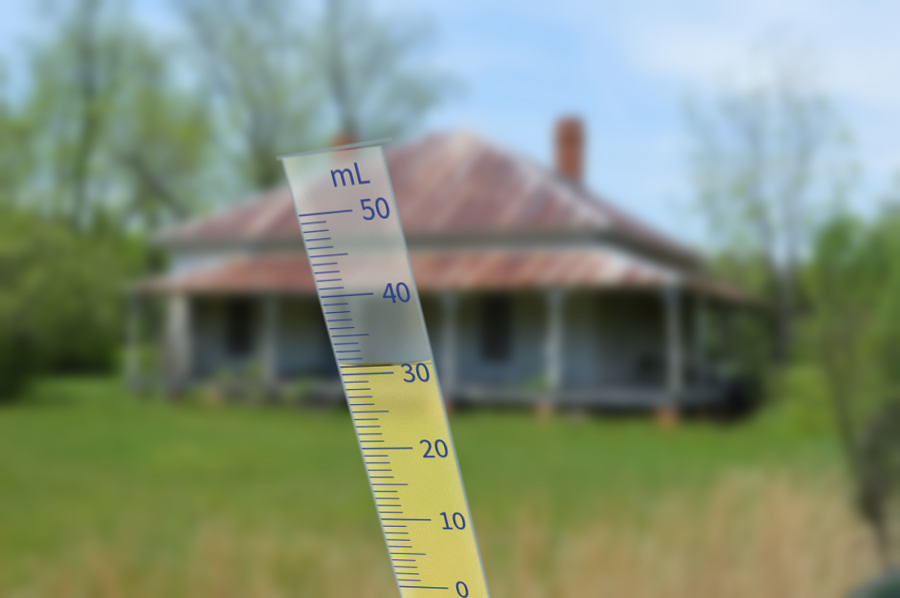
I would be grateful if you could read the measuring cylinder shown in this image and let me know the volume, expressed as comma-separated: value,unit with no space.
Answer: 31,mL
